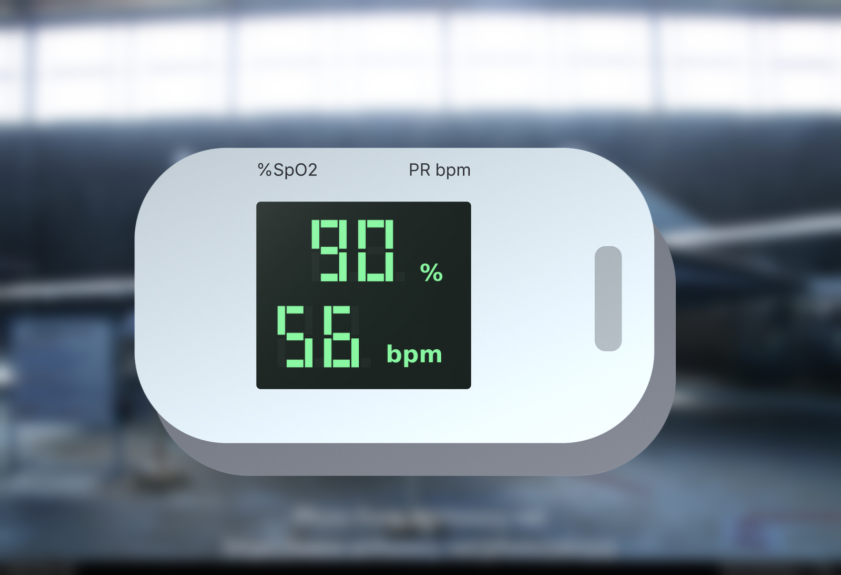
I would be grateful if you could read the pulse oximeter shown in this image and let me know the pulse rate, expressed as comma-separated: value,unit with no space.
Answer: 56,bpm
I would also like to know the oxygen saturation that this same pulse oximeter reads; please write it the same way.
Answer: 90,%
